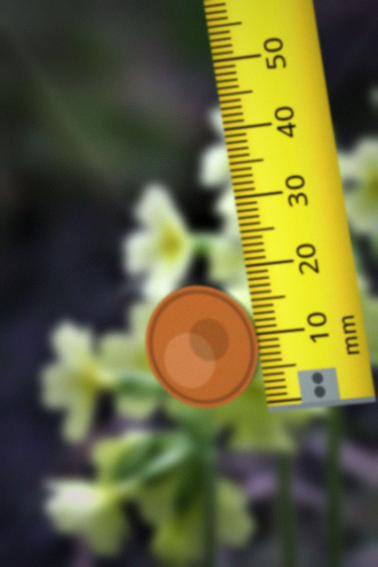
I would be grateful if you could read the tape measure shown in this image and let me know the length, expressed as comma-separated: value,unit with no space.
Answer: 18,mm
